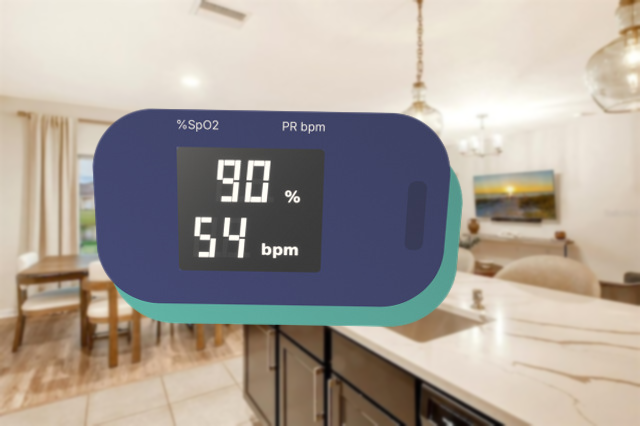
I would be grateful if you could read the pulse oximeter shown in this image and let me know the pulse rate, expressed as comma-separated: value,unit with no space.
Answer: 54,bpm
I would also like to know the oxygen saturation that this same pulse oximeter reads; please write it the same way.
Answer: 90,%
